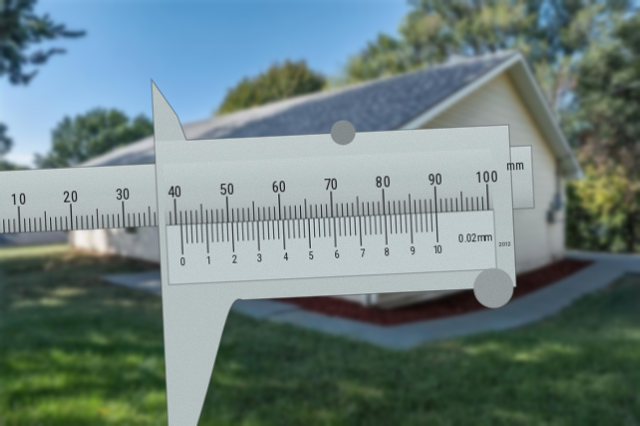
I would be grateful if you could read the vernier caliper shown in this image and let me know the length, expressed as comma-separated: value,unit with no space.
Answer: 41.0,mm
